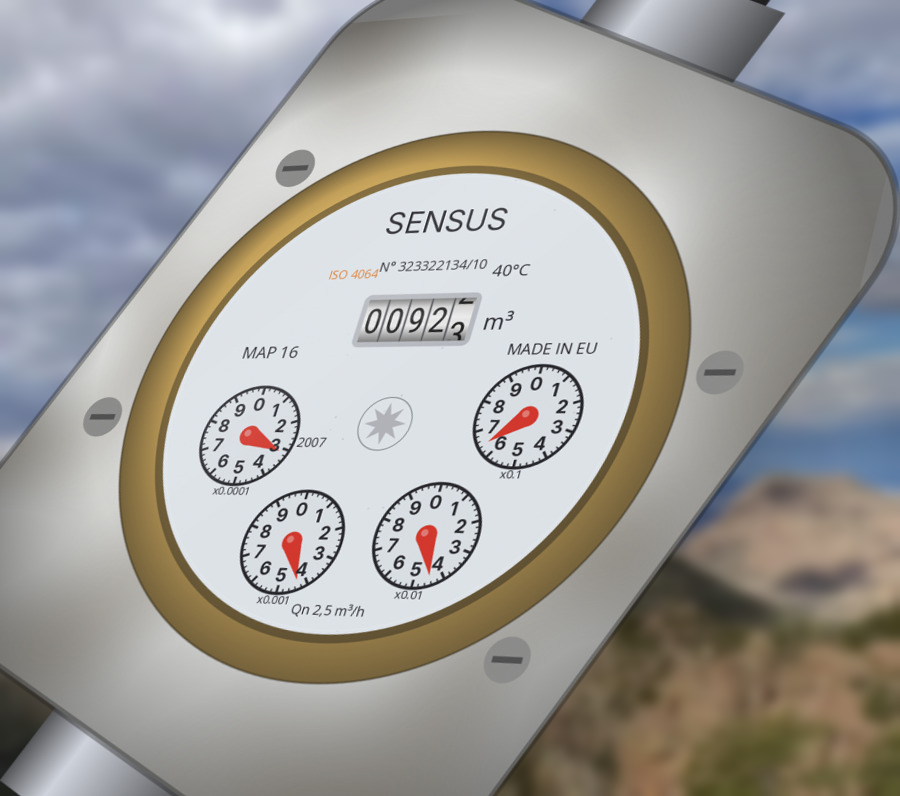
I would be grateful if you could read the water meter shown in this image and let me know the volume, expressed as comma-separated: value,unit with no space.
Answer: 922.6443,m³
